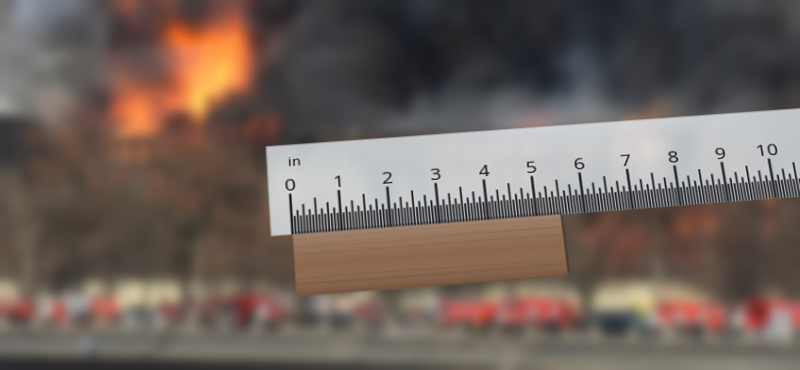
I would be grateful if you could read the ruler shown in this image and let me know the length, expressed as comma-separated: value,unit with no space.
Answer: 5.5,in
